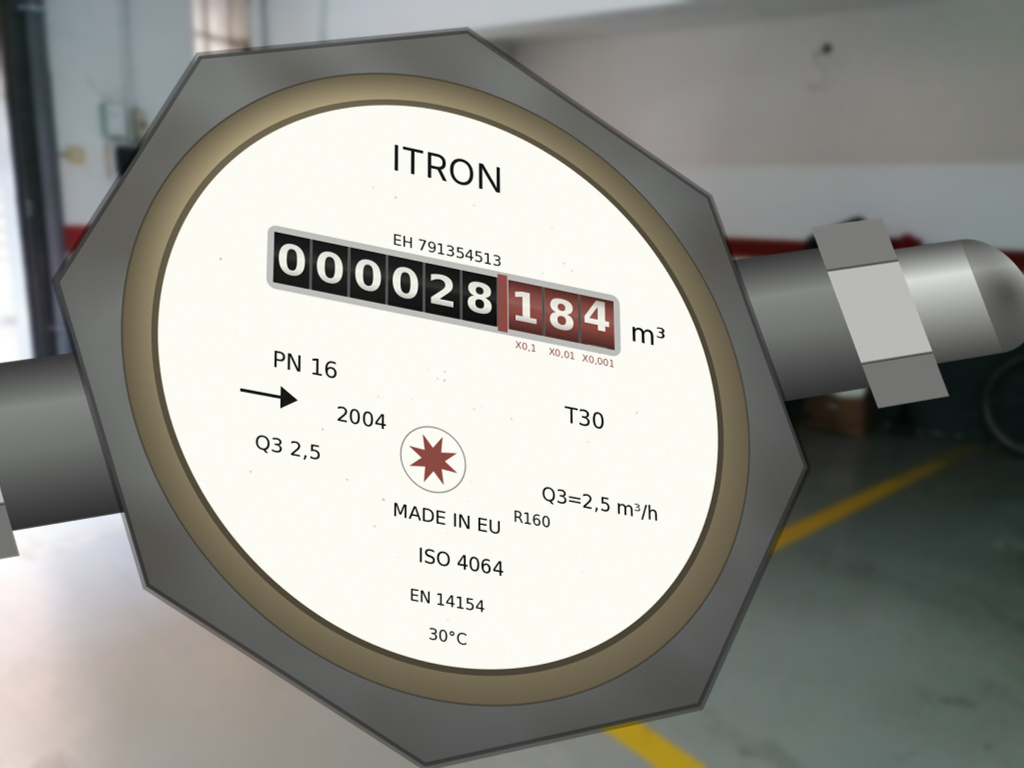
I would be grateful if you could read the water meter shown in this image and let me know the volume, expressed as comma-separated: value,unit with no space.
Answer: 28.184,m³
